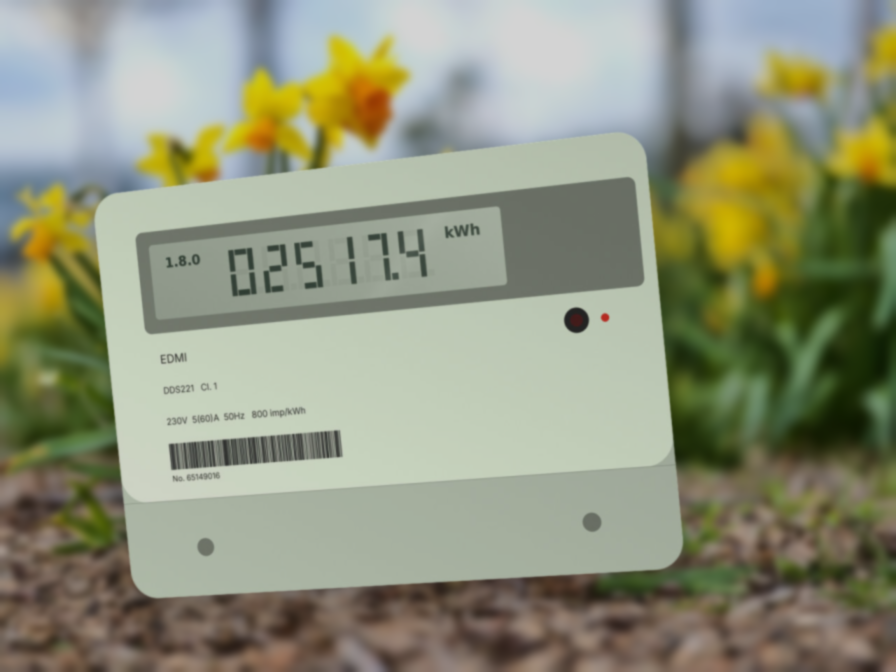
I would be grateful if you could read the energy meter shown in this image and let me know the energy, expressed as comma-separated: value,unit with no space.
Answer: 2517.4,kWh
